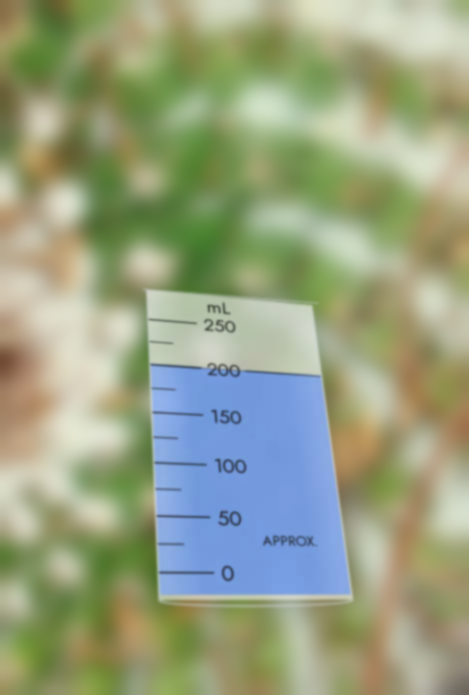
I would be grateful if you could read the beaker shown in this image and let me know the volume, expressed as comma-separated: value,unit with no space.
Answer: 200,mL
